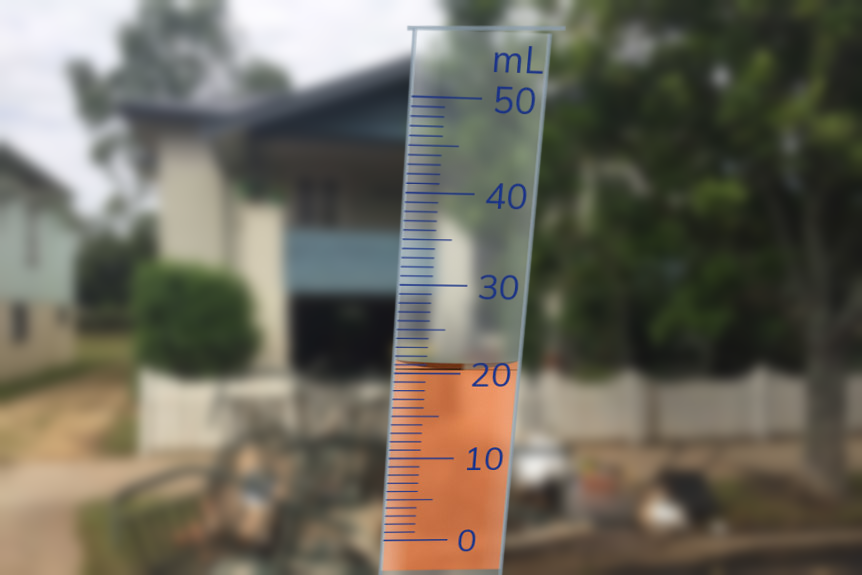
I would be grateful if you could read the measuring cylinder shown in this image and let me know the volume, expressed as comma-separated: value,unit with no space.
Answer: 20.5,mL
